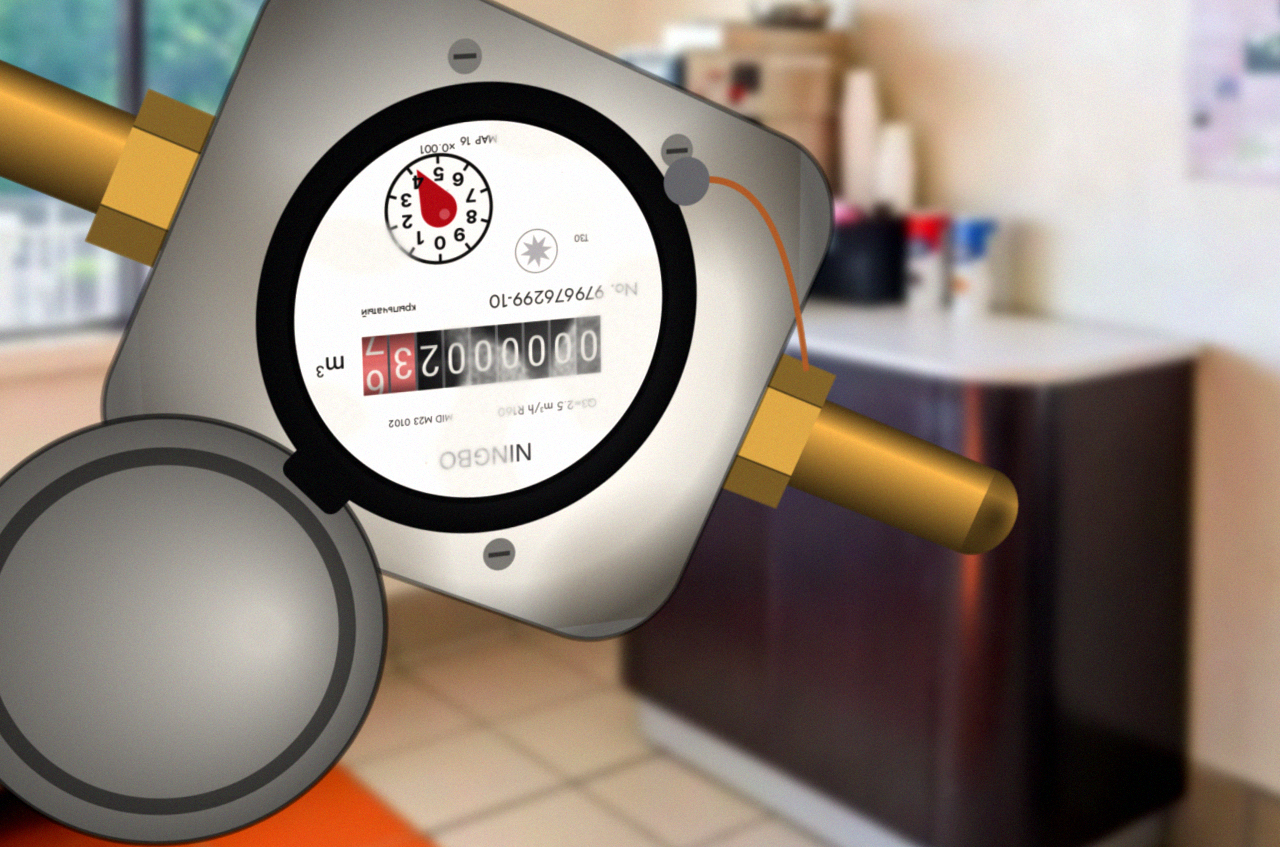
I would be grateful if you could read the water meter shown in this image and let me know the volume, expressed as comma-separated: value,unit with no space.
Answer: 2.364,m³
